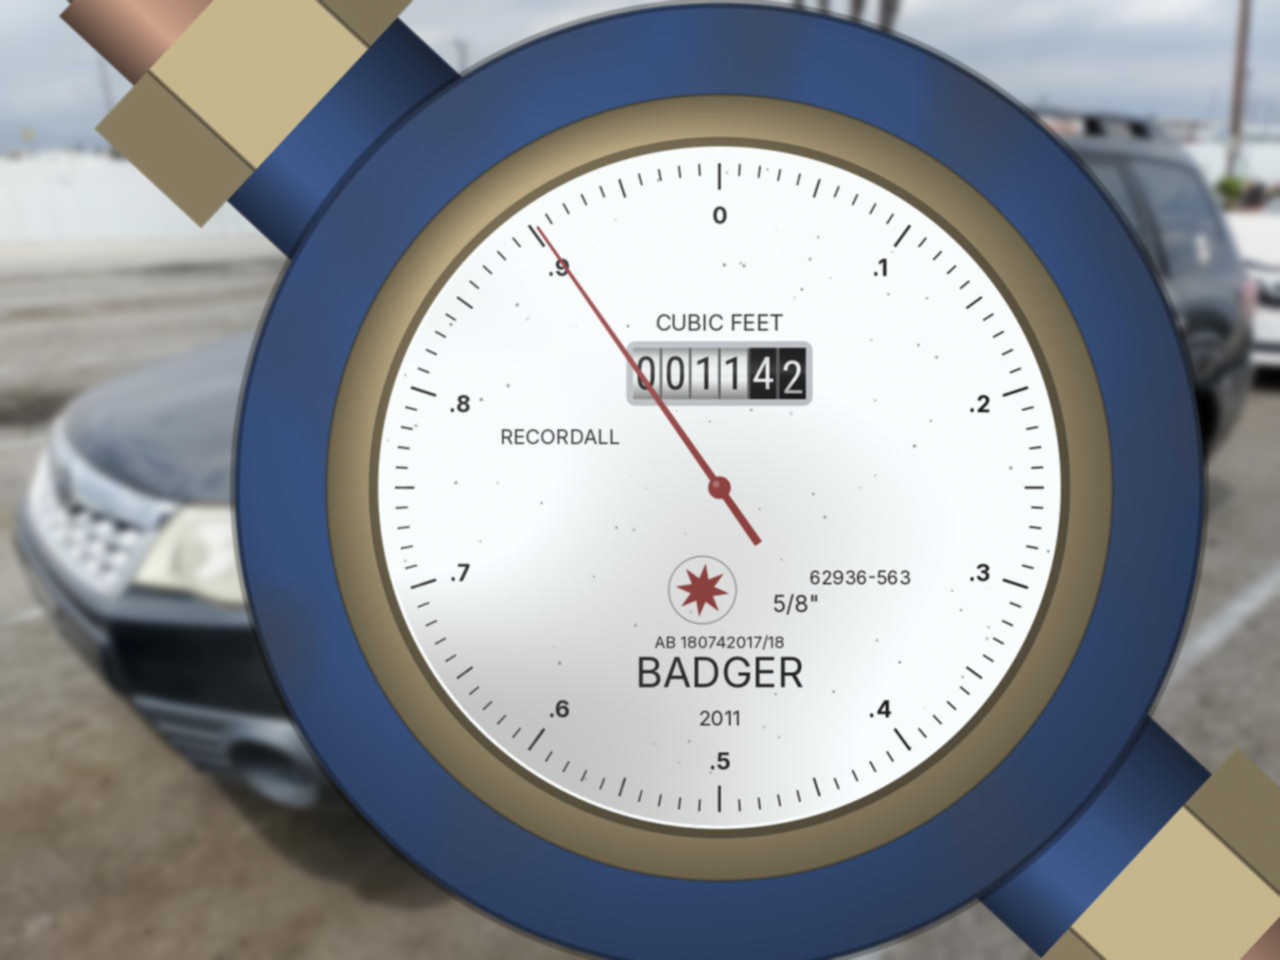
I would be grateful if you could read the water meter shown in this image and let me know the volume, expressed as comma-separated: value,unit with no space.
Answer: 1141.90,ft³
